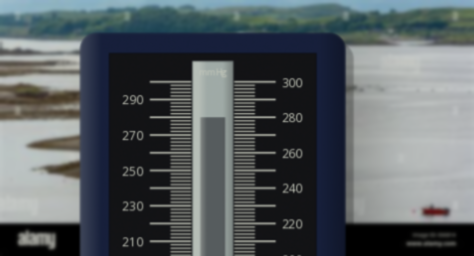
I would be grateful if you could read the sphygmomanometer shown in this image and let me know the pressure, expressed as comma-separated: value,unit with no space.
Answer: 280,mmHg
